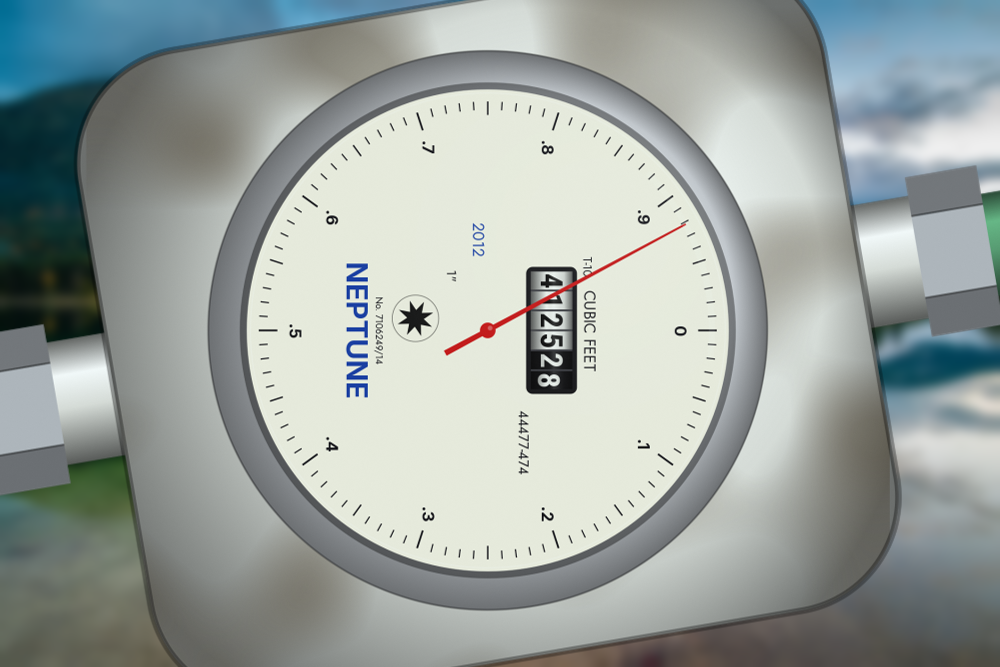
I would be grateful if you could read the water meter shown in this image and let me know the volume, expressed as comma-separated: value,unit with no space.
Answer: 412527.92,ft³
